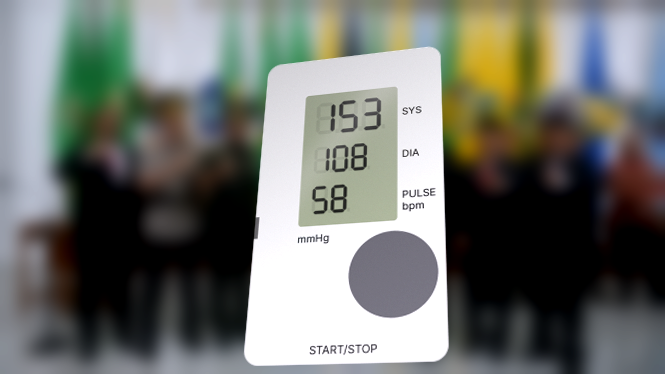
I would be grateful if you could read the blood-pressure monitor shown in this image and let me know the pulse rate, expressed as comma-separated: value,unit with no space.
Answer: 58,bpm
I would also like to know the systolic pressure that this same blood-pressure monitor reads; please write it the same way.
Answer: 153,mmHg
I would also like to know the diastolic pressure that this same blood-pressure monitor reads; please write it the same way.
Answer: 108,mmHg
